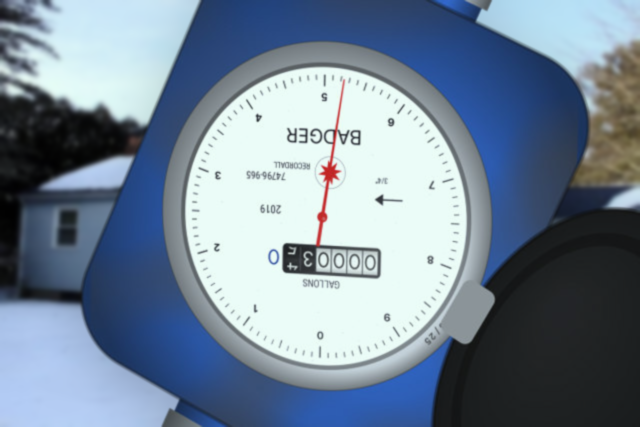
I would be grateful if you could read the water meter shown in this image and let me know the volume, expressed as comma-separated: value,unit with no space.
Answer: 345.2,gal
